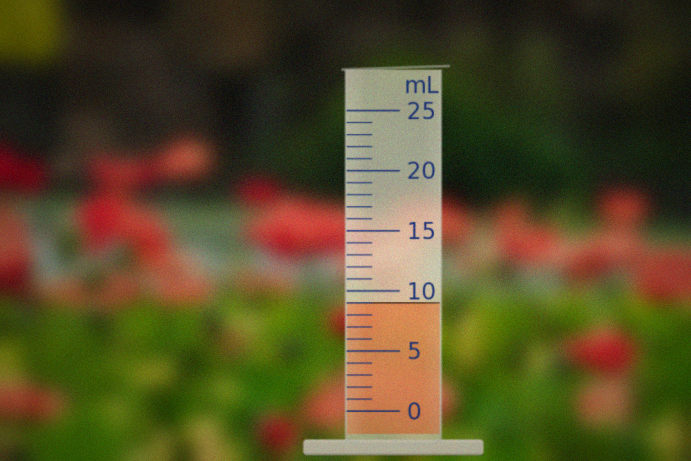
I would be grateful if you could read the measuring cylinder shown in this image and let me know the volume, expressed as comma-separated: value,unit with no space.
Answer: 9,mL
